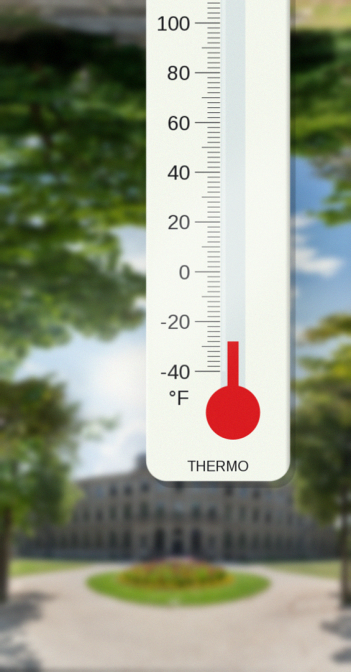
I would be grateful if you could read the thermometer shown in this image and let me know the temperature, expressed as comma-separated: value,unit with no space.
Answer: -28,°F
